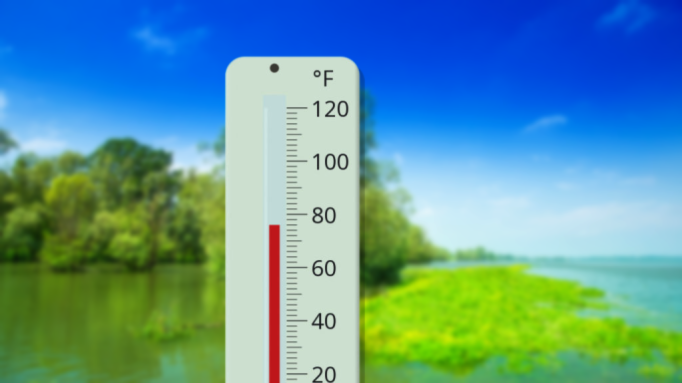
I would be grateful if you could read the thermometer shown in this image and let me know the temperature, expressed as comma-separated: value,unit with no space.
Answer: 76,°F
